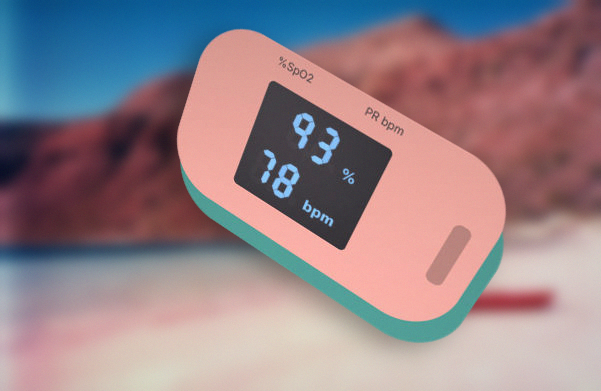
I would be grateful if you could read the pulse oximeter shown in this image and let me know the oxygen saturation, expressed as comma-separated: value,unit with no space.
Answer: 93,%
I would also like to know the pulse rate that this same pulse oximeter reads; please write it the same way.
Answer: 78,bpm
